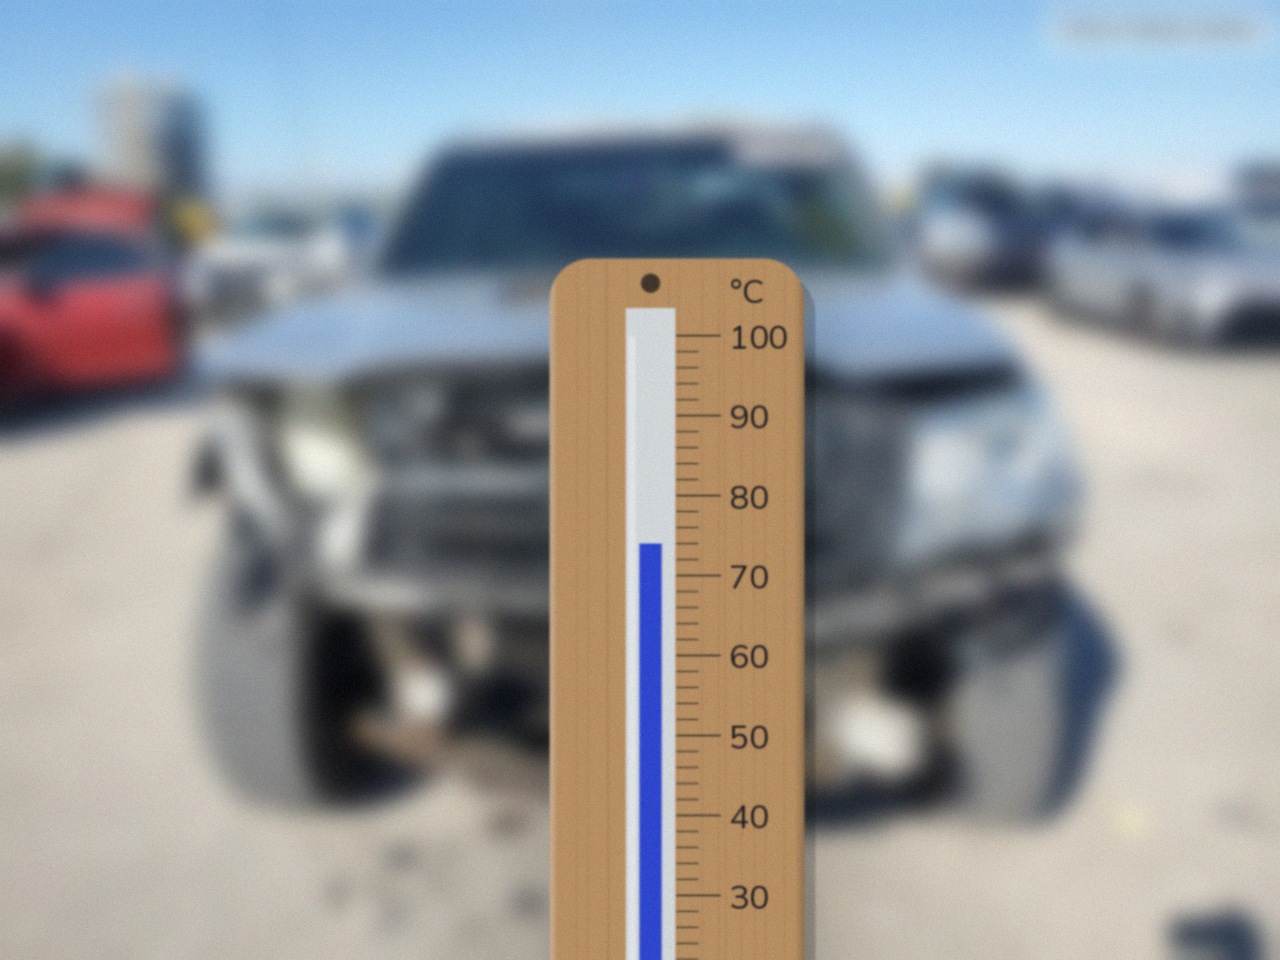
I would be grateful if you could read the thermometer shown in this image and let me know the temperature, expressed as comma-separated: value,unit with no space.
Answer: 74,°C
